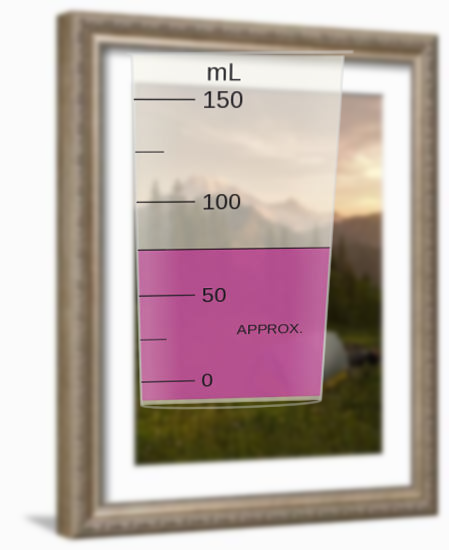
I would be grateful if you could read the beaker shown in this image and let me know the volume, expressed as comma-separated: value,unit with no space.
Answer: 75,mL
